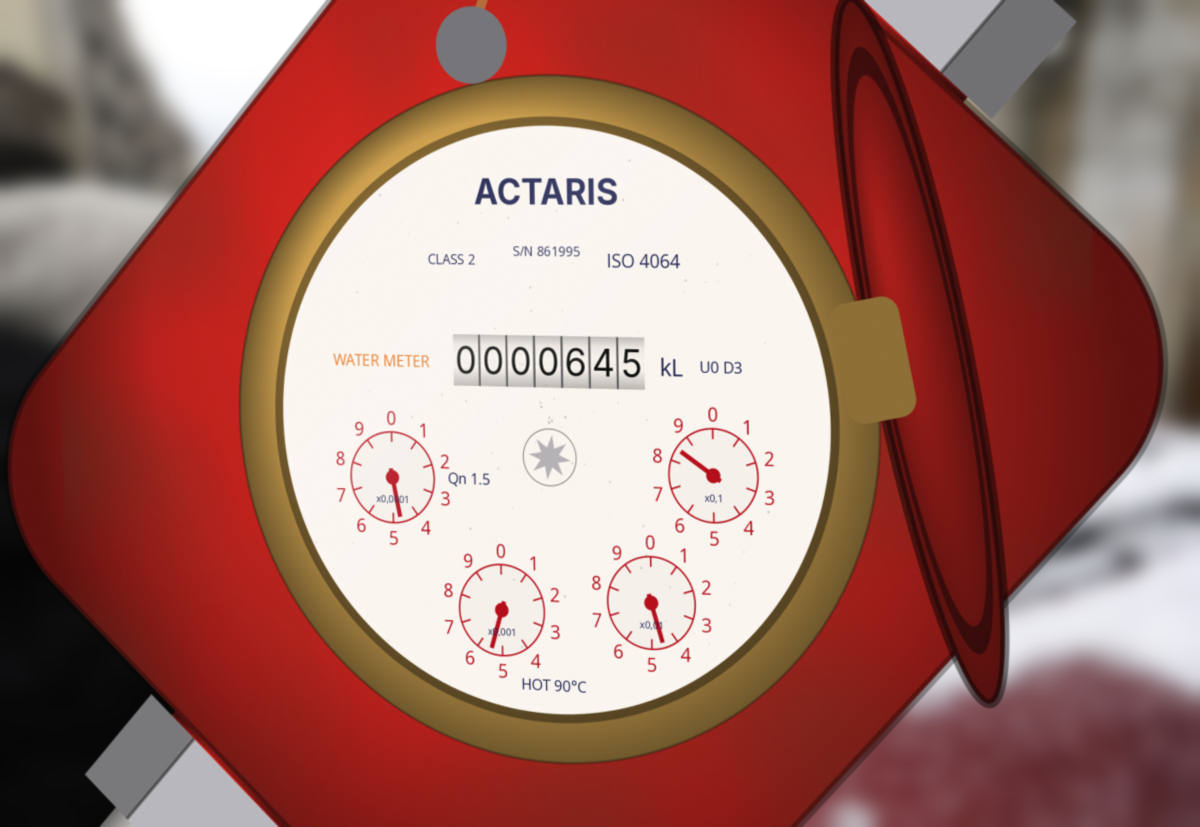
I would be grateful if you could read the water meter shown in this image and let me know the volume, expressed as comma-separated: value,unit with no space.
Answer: 645.8454,kL
